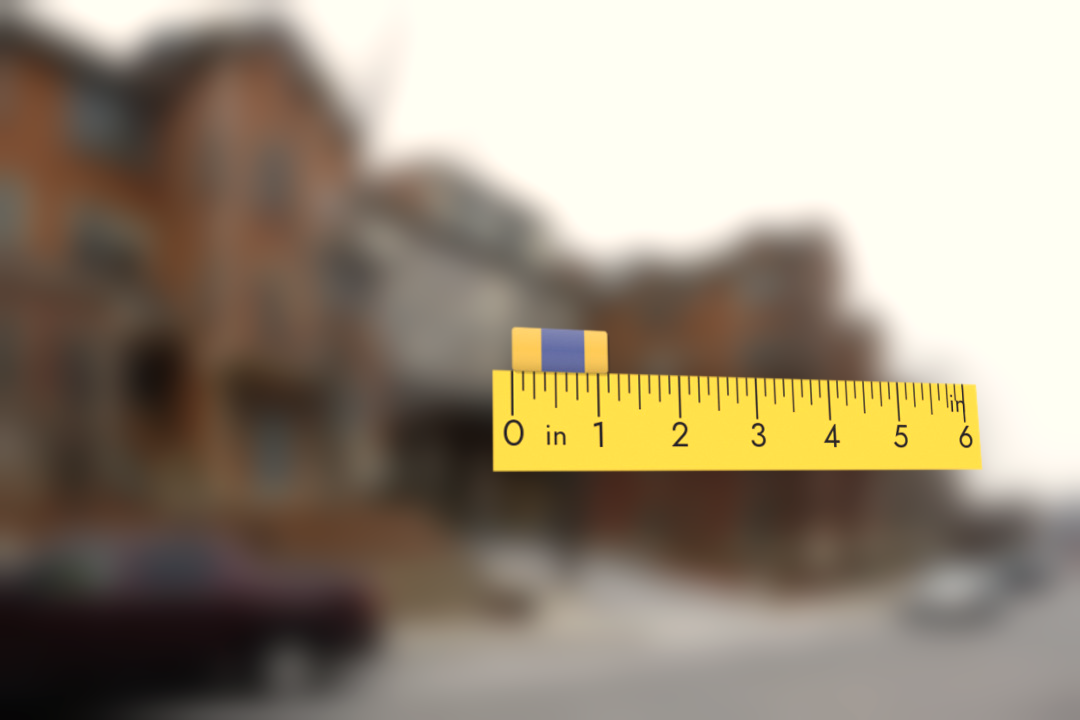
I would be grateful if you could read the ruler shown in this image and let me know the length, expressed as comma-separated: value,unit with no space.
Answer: 1.125,in
